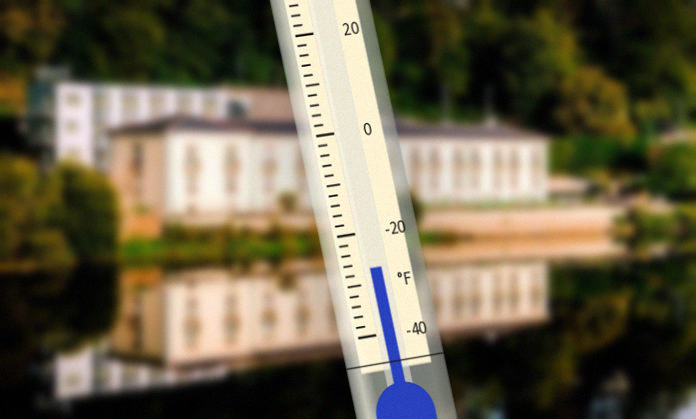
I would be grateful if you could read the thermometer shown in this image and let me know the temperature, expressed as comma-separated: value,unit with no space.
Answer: -27,°F
